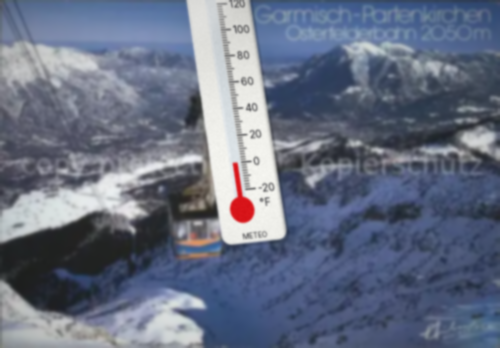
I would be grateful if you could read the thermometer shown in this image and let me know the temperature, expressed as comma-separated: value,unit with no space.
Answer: 0,°F
